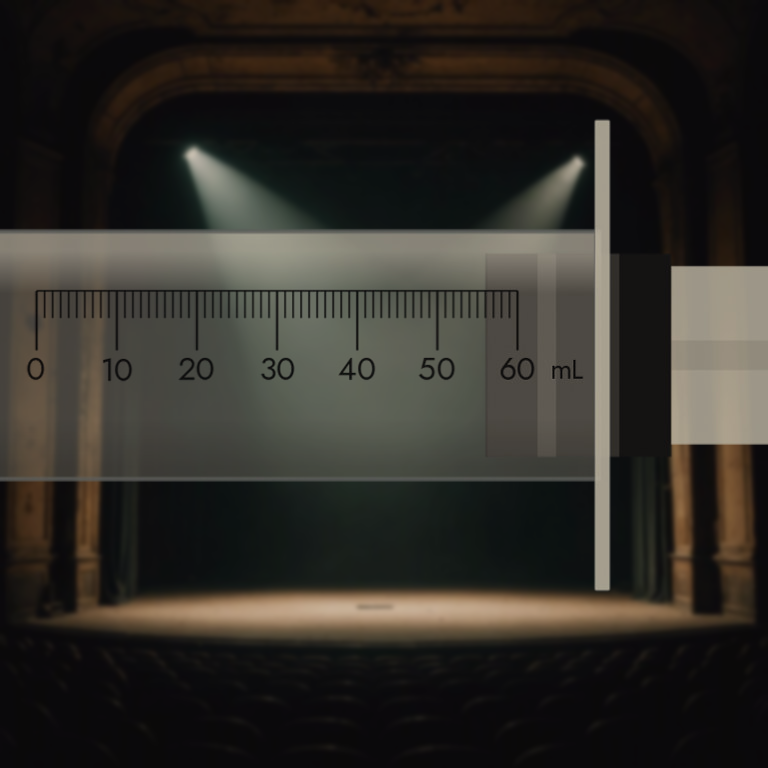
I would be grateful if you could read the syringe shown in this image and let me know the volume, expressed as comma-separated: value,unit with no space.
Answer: 56,mL
